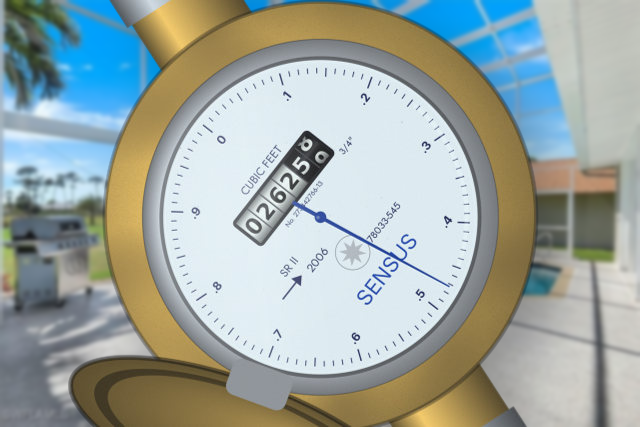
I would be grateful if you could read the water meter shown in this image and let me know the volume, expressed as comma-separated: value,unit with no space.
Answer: 26258.47,ft³
